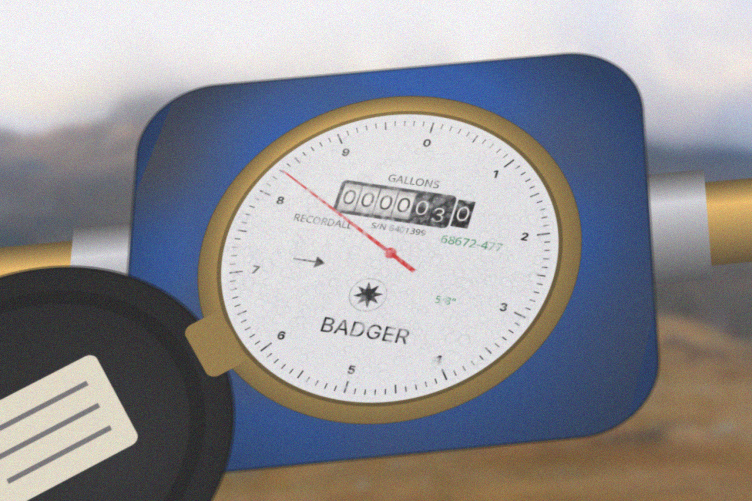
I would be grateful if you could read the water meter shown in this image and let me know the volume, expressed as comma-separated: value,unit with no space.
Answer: 28.3,gal
